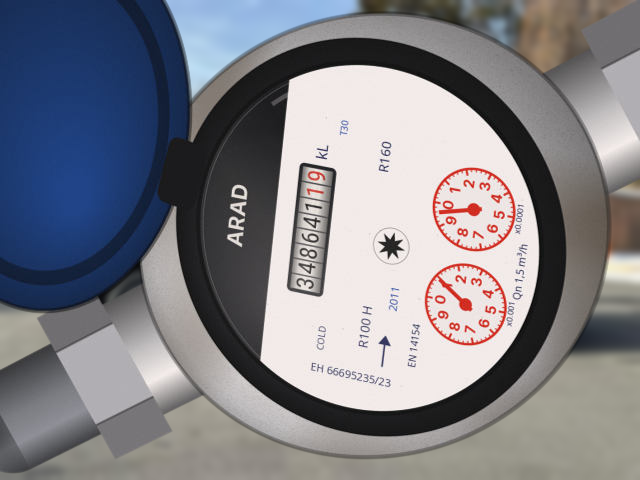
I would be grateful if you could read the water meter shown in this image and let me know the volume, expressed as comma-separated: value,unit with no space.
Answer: 348641.1909,kL
